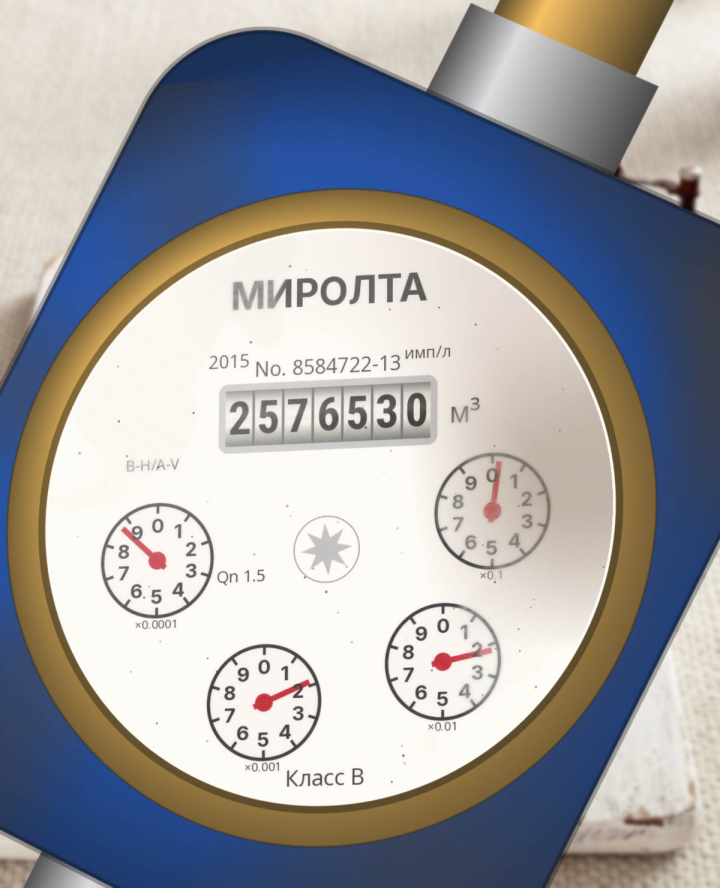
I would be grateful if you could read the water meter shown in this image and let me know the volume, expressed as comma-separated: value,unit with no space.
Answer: 2576530.0218,m³
